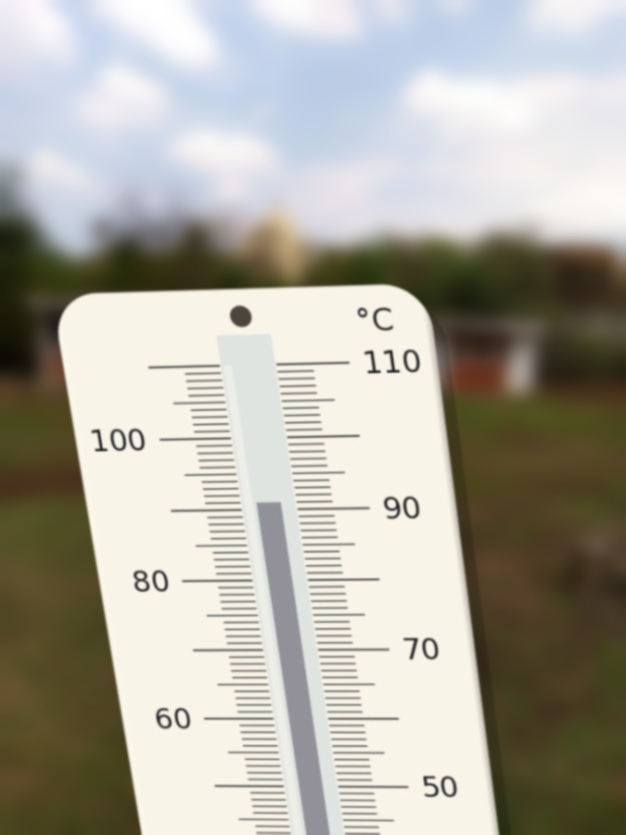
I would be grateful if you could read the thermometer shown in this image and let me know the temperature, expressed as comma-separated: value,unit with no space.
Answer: 91,°C
